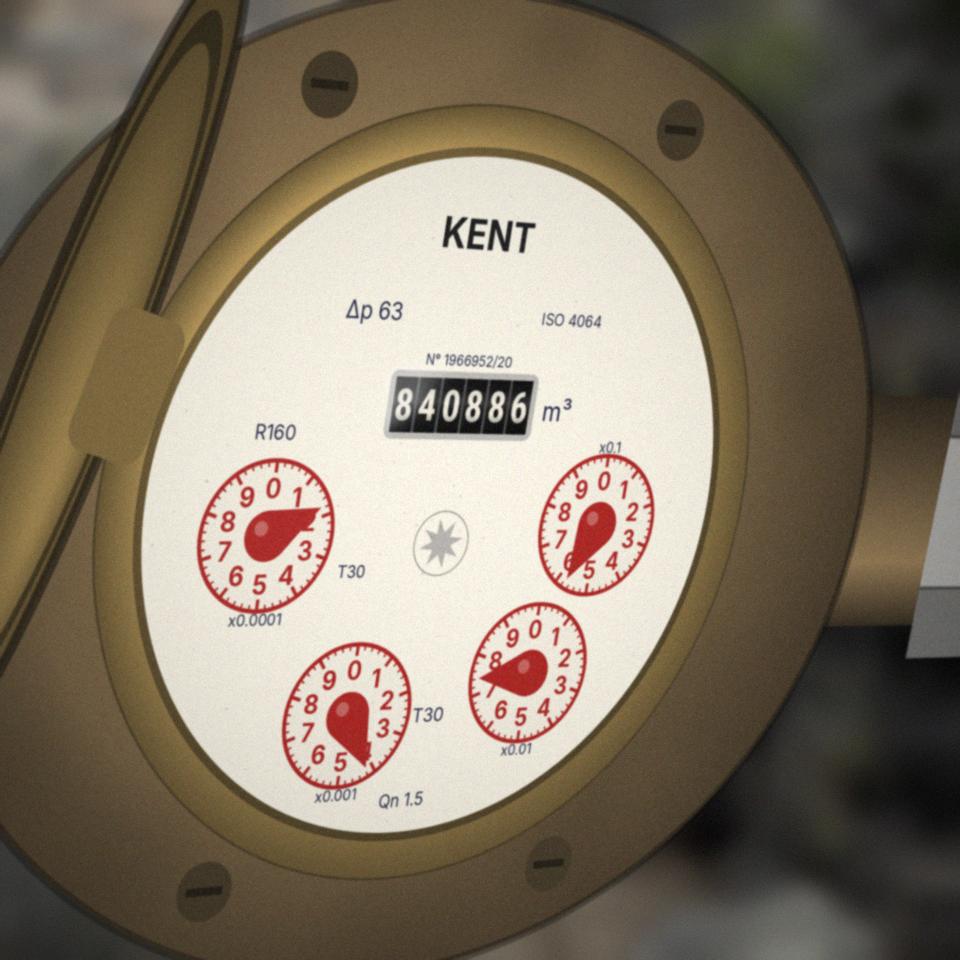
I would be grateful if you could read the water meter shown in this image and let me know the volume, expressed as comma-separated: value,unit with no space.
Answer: 840886.5741,m³
